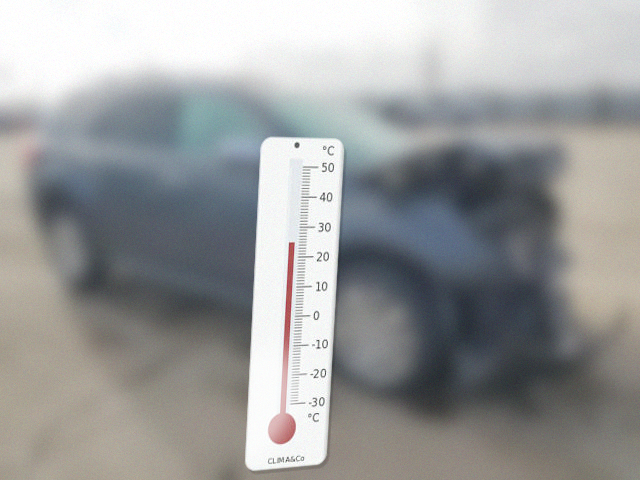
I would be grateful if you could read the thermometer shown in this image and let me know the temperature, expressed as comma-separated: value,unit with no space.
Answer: 25,°C
